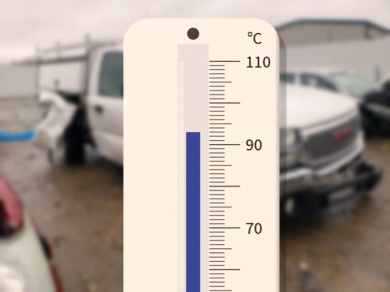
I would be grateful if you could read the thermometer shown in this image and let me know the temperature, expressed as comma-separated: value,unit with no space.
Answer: 93,°C
